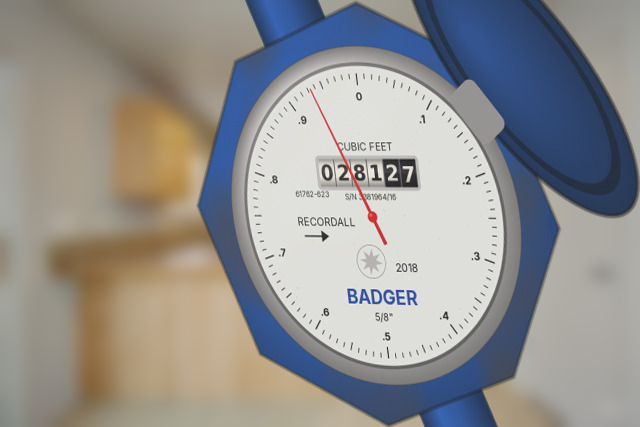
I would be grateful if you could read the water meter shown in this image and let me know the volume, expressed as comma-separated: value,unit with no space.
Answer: 28126.93,ft³
